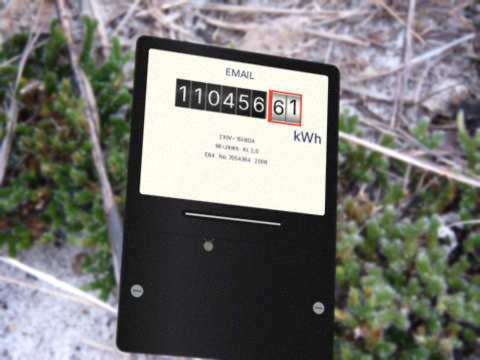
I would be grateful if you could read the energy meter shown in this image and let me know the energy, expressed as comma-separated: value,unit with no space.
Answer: 110456.61,kWh
